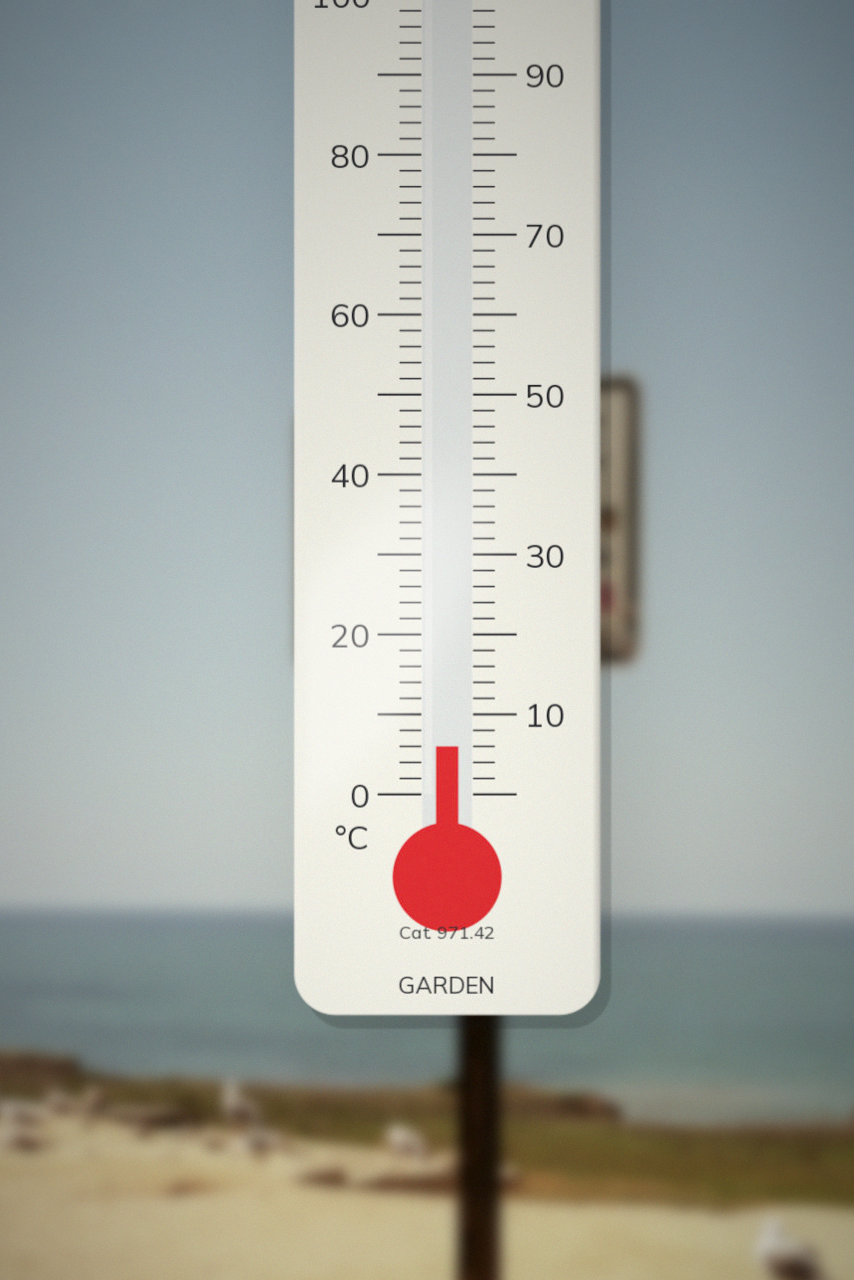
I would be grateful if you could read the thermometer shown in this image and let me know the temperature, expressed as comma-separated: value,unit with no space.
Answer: 6,°C
